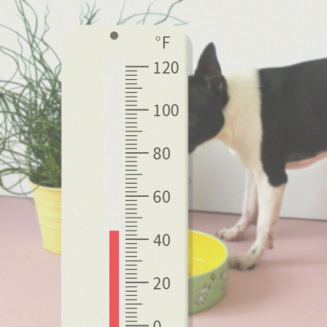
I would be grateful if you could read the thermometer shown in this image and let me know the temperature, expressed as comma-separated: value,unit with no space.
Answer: 44,°F
